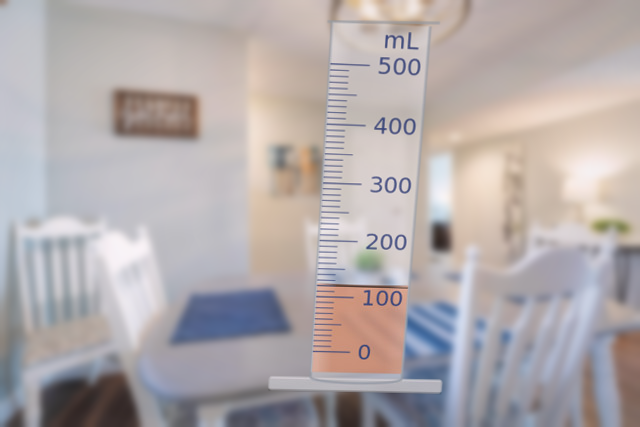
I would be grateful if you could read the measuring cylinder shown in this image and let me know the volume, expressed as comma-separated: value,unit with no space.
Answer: 120,mL
